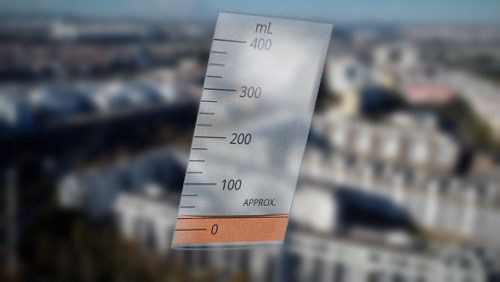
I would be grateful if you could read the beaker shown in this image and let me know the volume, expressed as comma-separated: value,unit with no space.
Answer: 25,mL
